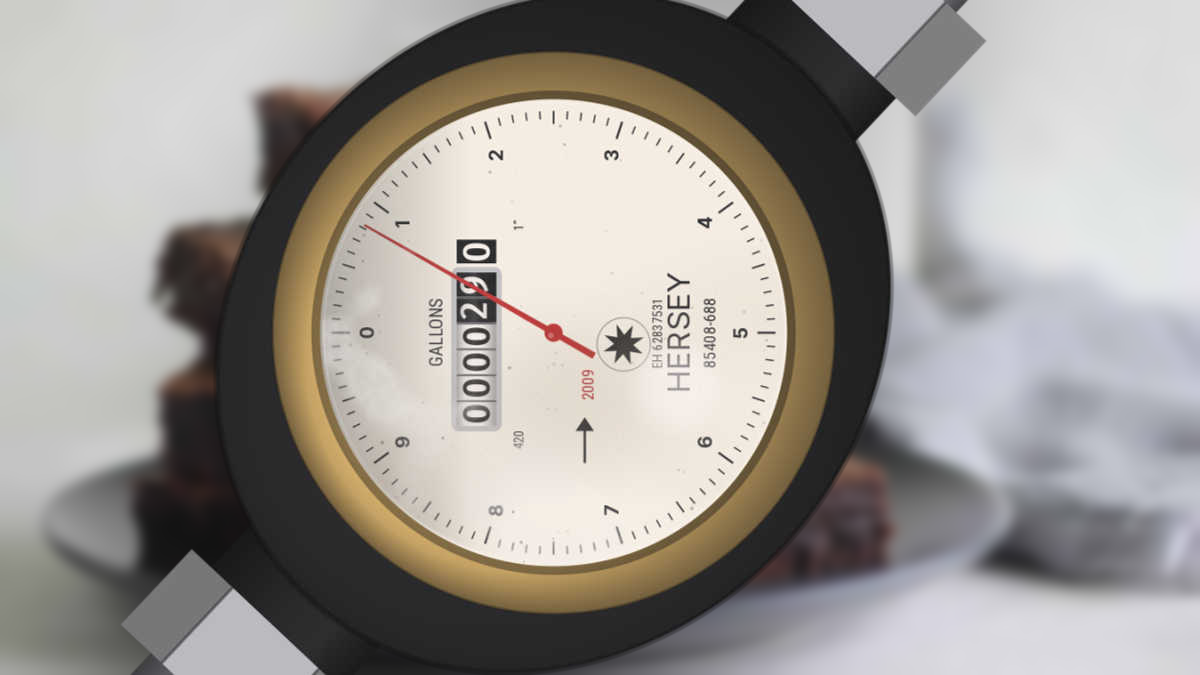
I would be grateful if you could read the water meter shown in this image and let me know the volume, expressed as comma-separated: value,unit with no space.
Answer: 290.8,gal
